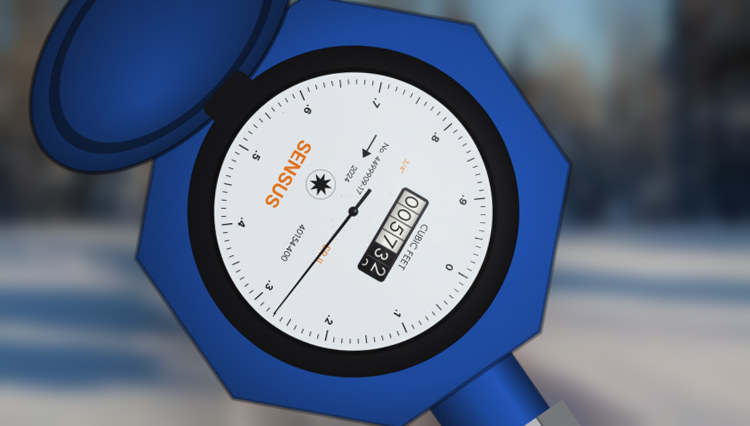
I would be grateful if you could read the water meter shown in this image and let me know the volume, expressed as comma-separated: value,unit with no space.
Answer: 5732.27,ft³
